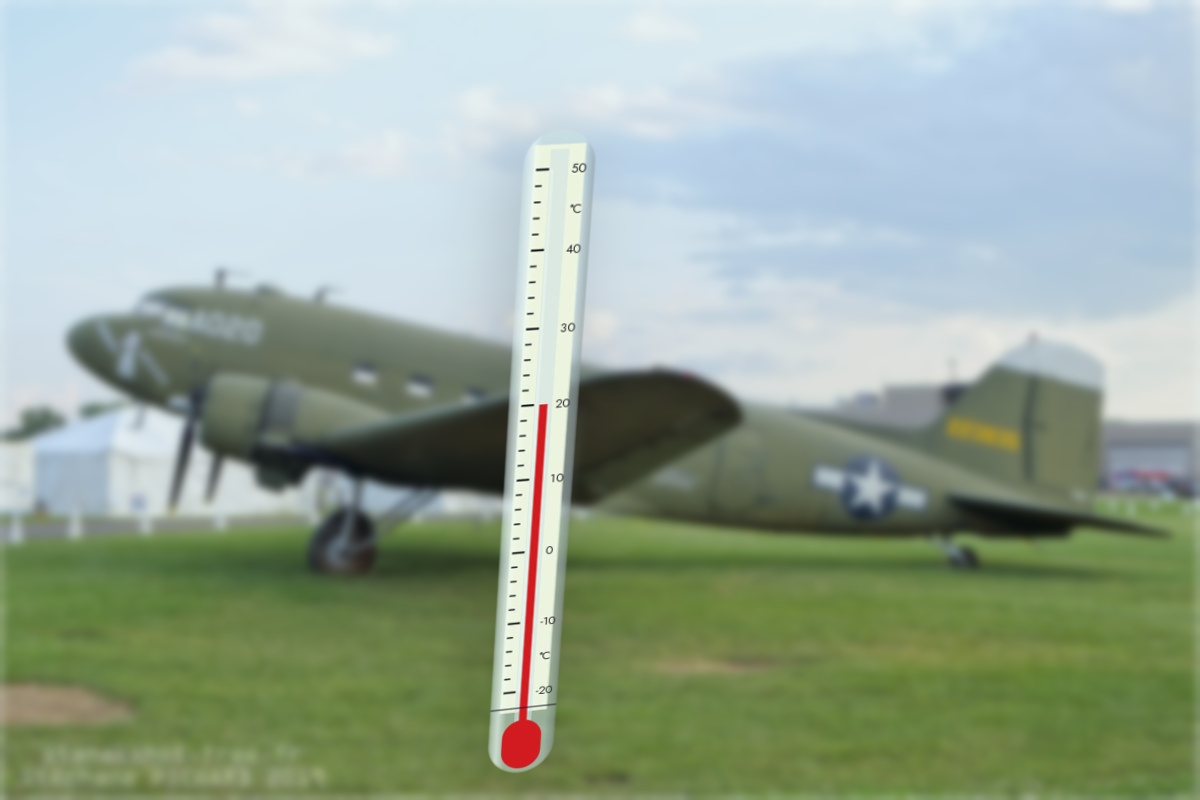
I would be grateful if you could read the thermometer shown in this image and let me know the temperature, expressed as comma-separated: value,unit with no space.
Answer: 20,°C
